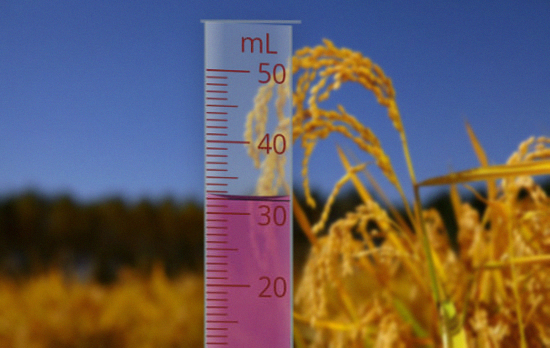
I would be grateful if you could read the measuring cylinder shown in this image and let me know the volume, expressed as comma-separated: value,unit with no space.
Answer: 32,mL
